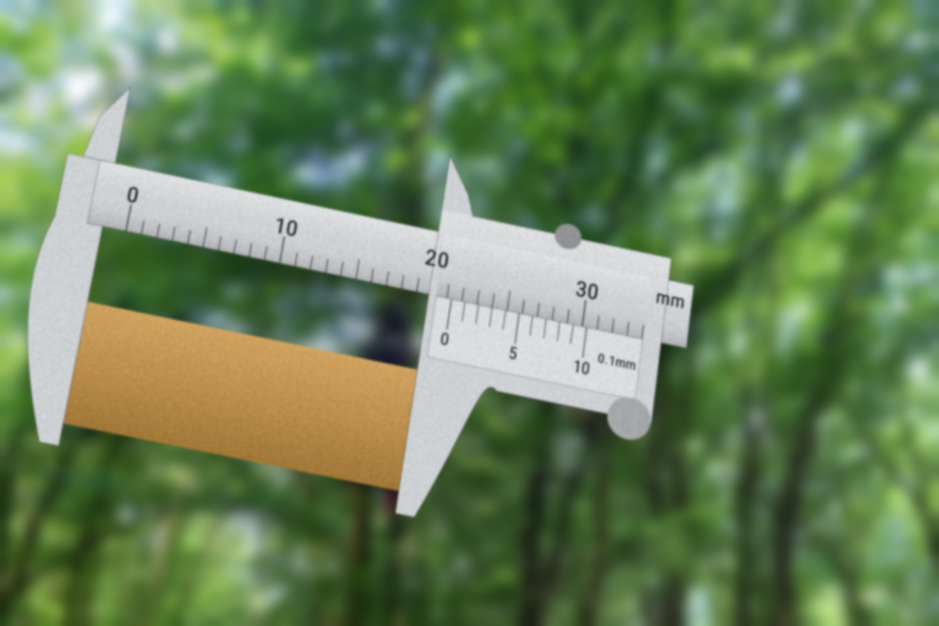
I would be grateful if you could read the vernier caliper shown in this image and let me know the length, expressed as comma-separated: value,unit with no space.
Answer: 21.3,mm
